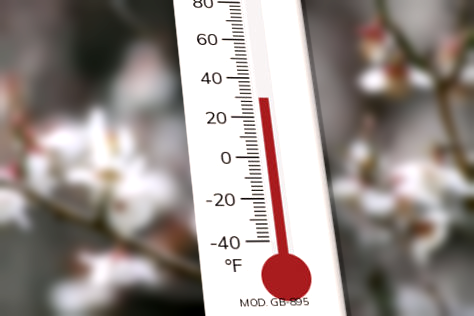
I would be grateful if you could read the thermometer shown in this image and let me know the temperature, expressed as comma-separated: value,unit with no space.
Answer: 30,°F
